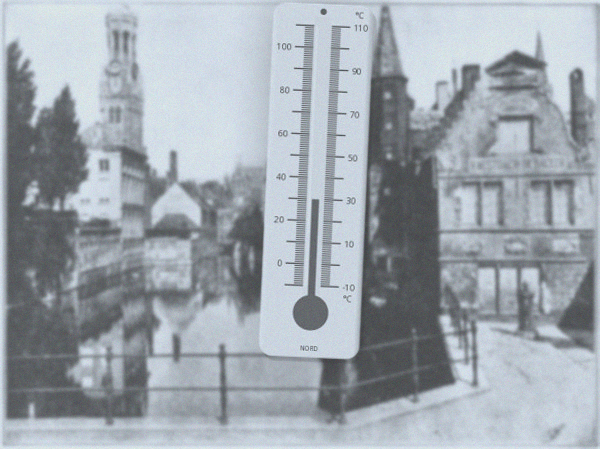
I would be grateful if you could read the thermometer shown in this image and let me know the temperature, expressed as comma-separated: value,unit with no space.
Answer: 30,°C
